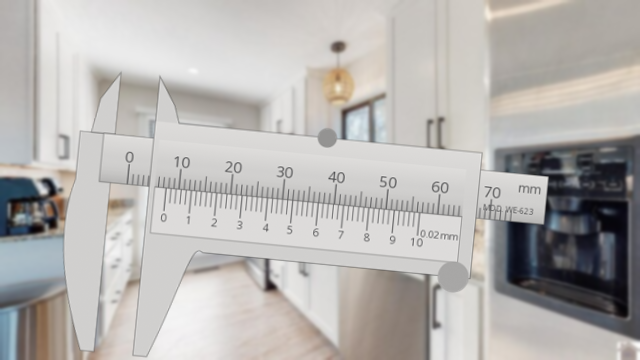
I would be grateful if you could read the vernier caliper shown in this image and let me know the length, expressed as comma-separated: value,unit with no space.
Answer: 7.5,mm
